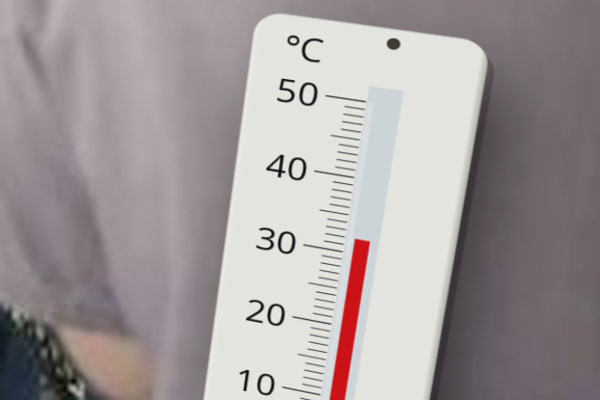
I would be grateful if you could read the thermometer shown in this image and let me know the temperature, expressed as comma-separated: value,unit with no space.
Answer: 32,°C
